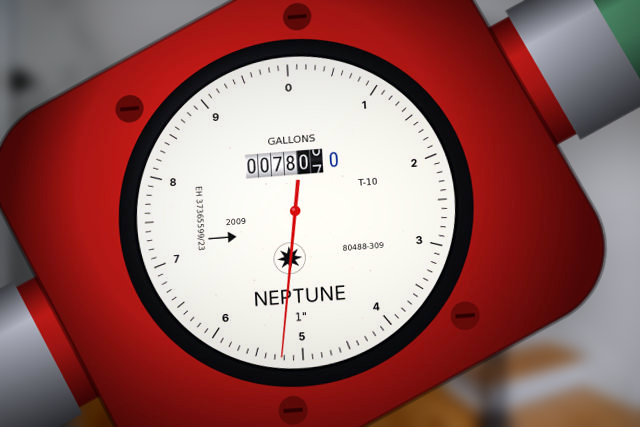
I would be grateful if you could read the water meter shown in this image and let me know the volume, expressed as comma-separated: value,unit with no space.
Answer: 78065.2,gal
